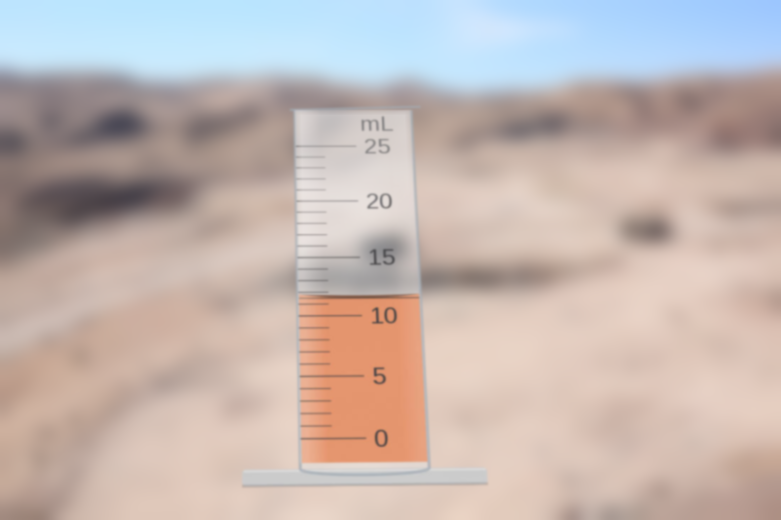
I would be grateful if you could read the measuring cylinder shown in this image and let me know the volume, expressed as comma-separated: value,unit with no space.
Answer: 11.5,mL
